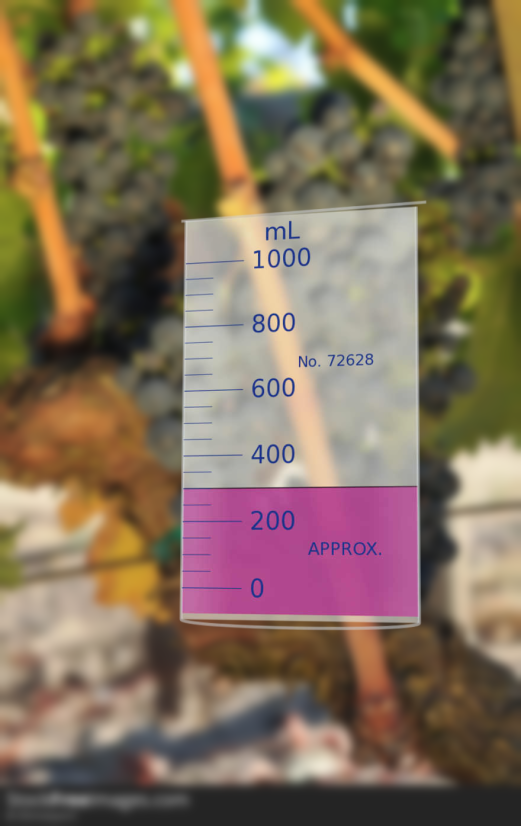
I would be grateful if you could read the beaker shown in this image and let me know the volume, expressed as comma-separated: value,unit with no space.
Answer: 300,mL
